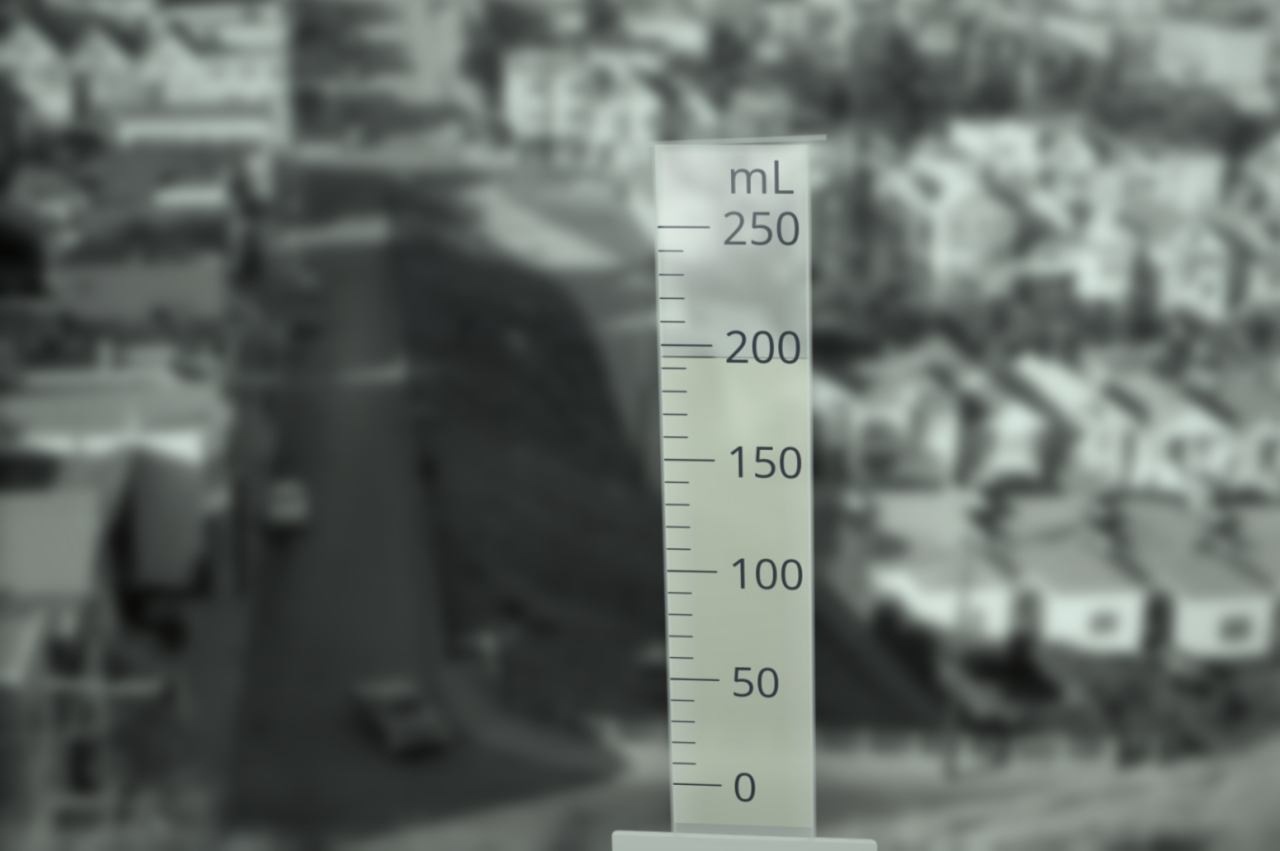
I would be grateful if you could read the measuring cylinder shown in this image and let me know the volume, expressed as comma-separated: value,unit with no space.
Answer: 195,mL
